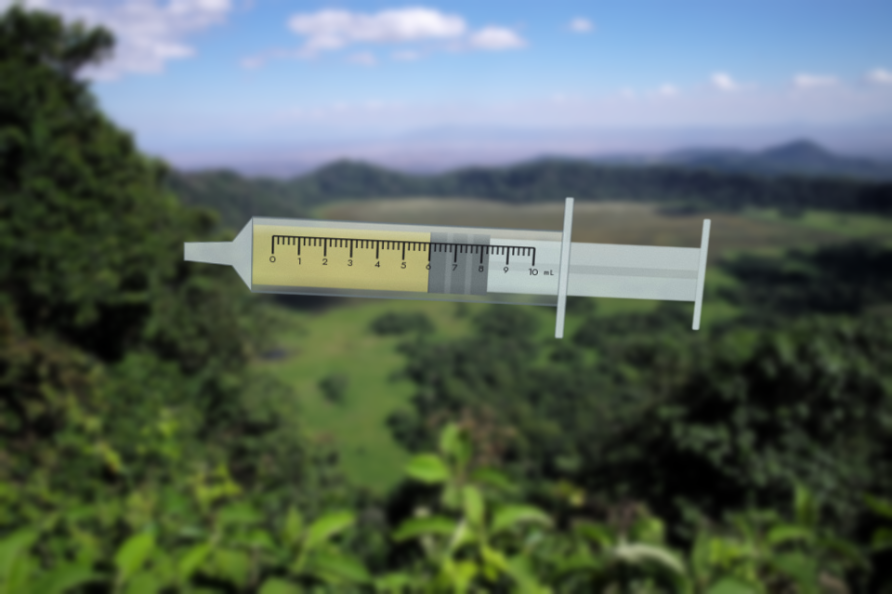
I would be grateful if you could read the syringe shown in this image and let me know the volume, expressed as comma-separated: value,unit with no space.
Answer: 6,mL
